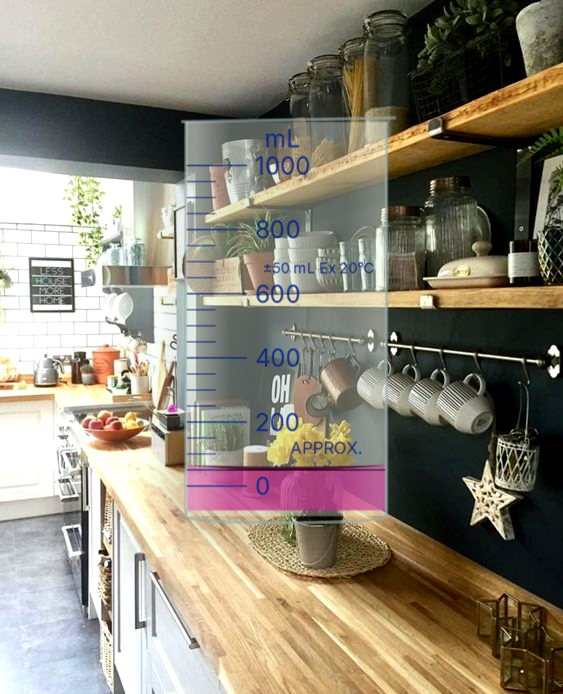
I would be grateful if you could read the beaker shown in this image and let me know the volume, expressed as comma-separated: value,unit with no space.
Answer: 50,mL
